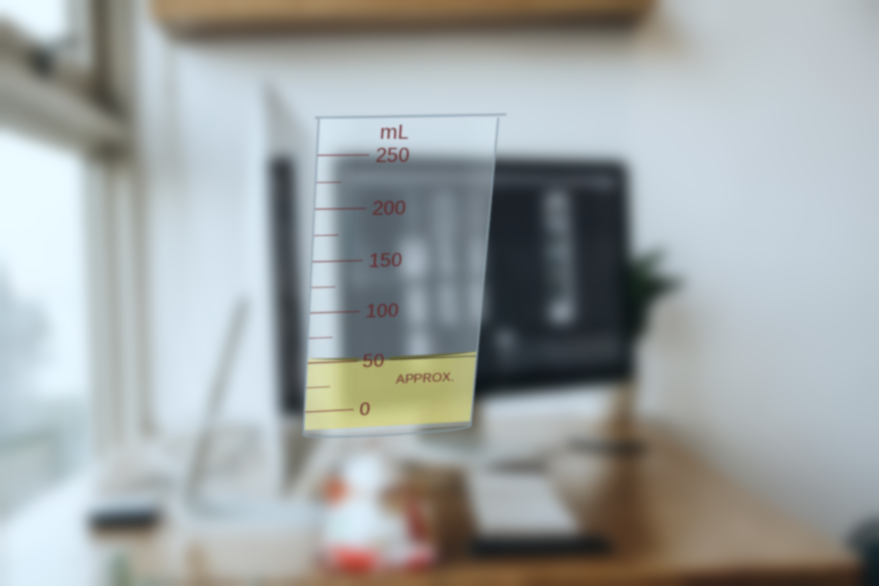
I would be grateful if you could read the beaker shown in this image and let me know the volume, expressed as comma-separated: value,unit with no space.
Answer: 50,mL
